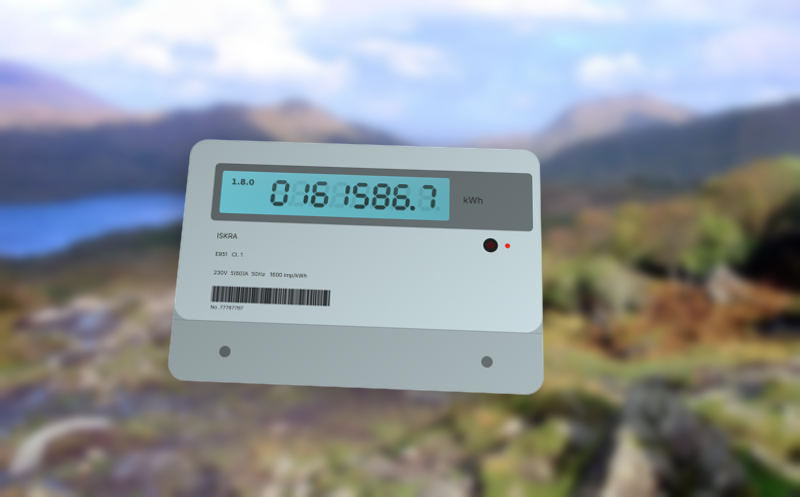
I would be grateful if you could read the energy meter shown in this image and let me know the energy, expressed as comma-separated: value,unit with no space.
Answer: 161586.7,kWh
